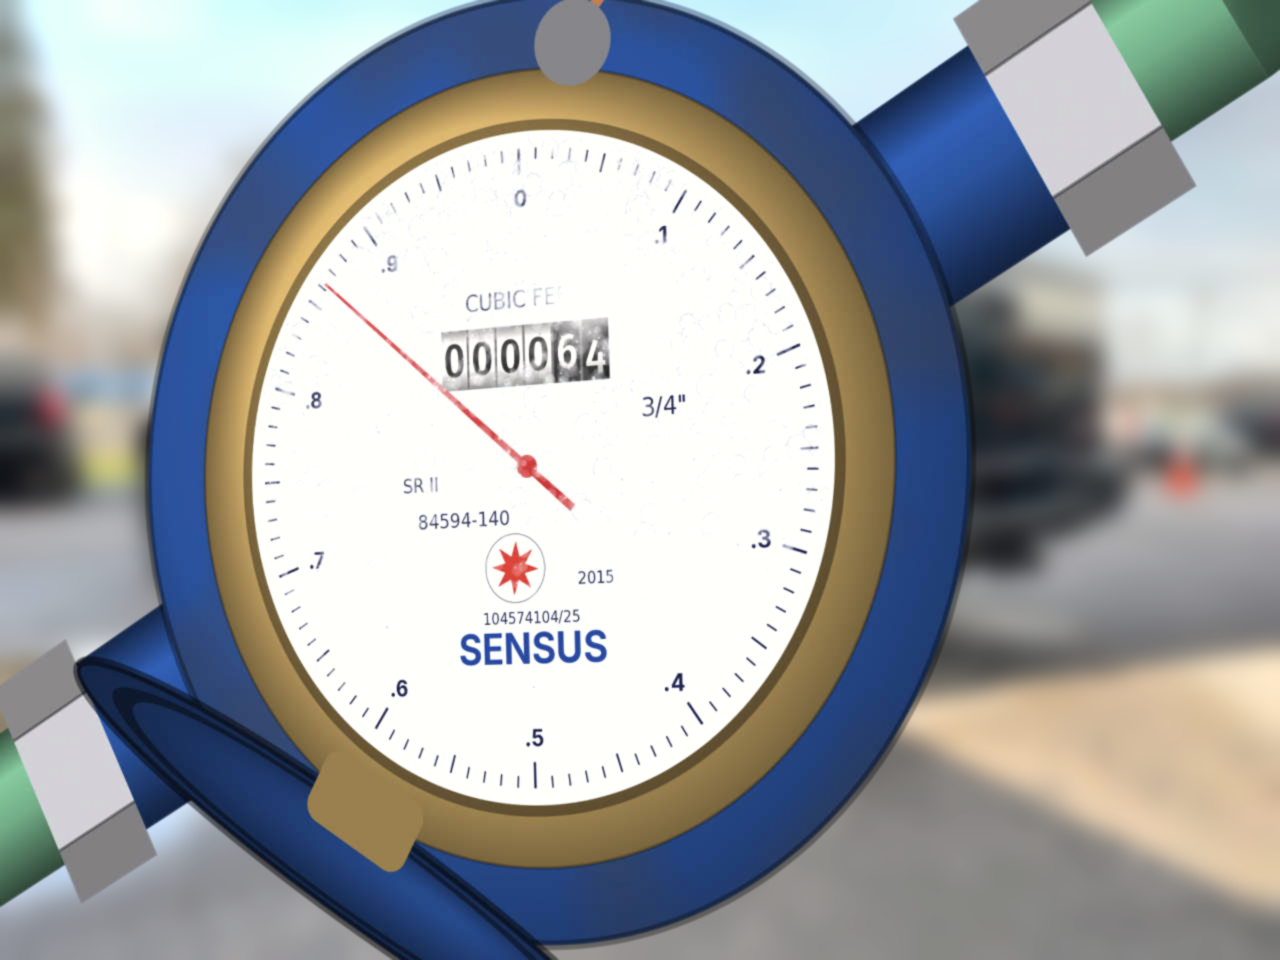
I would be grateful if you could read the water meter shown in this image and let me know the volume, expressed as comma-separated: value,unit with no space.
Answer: 63.86,ft³
